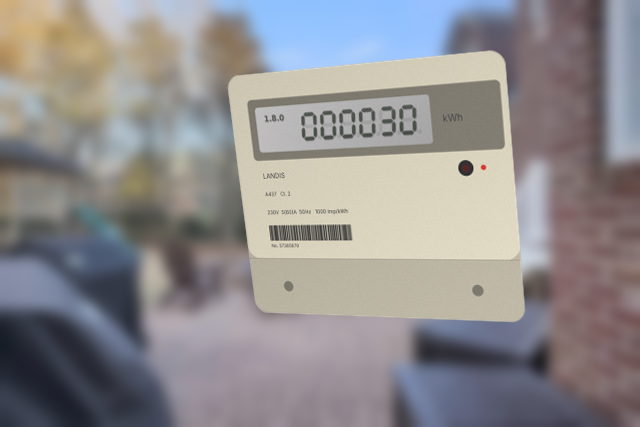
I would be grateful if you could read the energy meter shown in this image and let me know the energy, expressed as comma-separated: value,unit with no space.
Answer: 30,kWh
